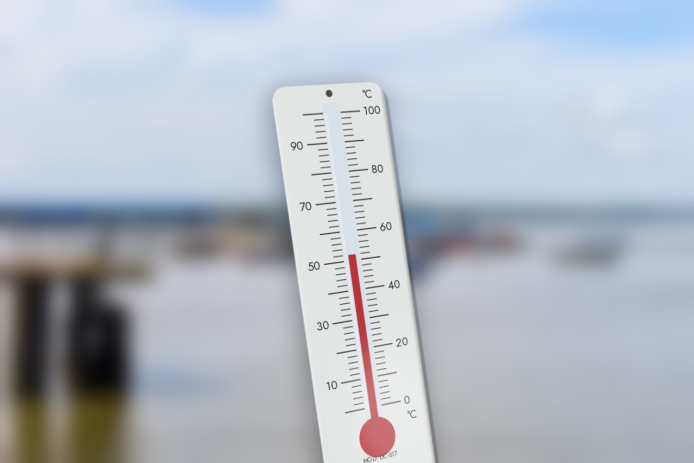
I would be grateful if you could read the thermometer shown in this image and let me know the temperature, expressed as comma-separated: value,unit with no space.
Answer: 52,°C
